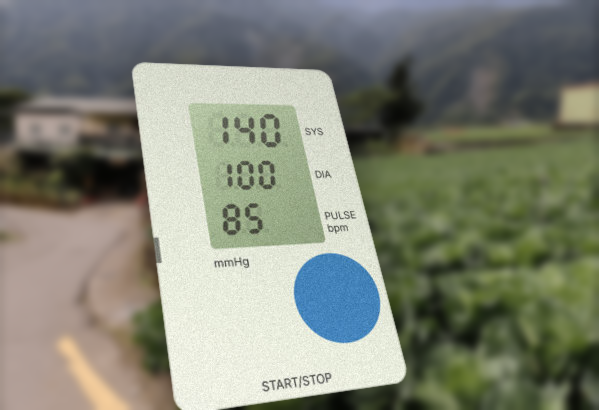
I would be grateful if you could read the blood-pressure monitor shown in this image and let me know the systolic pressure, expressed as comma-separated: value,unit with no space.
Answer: 140,mmHg
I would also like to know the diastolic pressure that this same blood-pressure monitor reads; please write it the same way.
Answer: 100,mmHg
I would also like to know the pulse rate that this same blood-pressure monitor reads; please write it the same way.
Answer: 85,bpm
